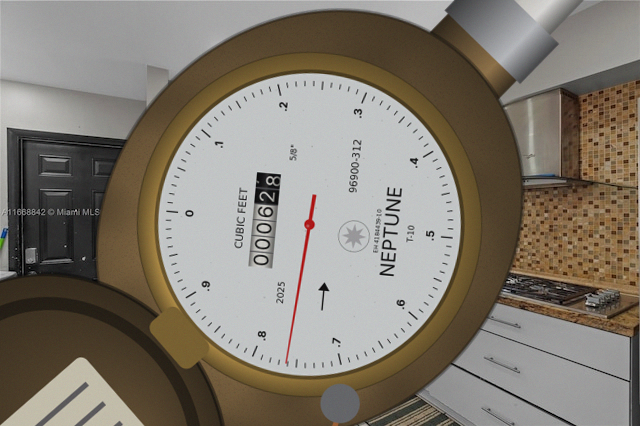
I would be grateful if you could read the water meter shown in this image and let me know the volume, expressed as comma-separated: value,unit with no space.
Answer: 627.76,ft³
